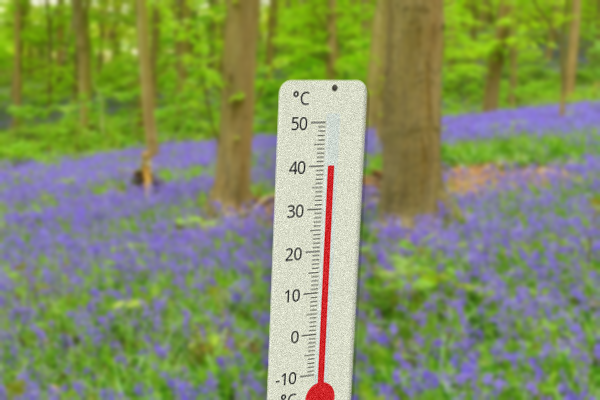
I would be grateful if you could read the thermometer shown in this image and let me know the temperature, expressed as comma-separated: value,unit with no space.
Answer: 40,°C
